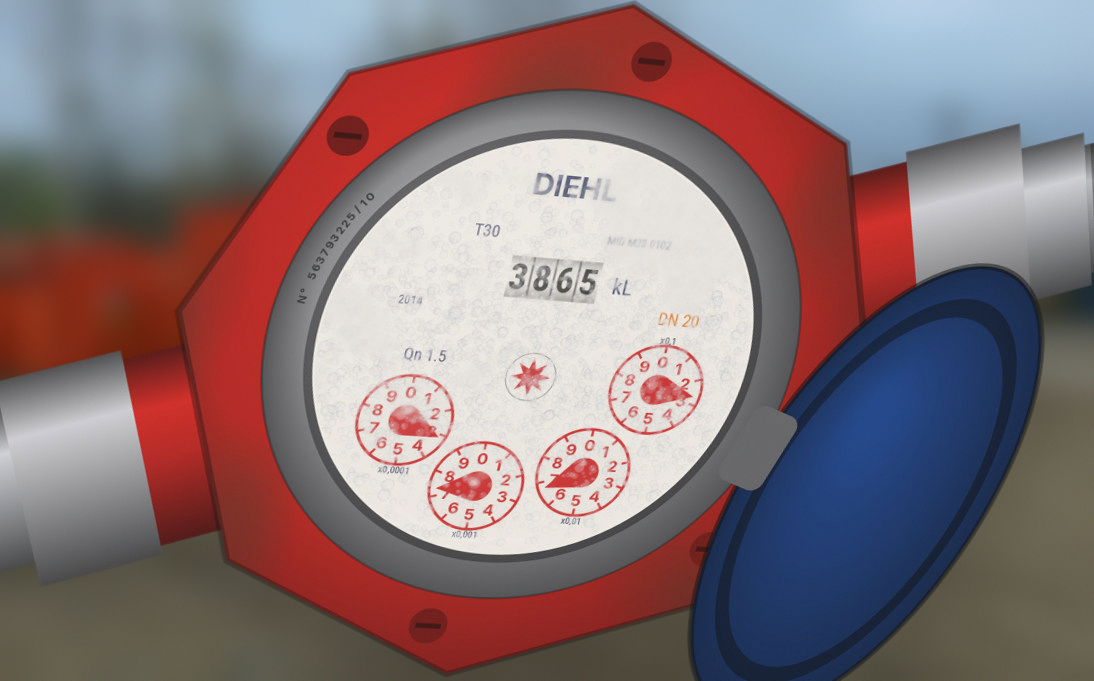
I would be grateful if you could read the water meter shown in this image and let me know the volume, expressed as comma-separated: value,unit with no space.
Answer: 3865.2673,kL
